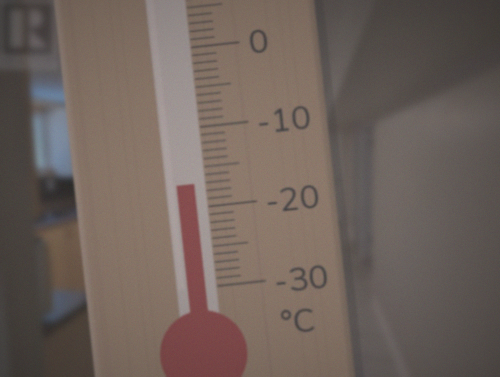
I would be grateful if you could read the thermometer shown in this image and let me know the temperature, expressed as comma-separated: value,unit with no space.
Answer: -17,°C
